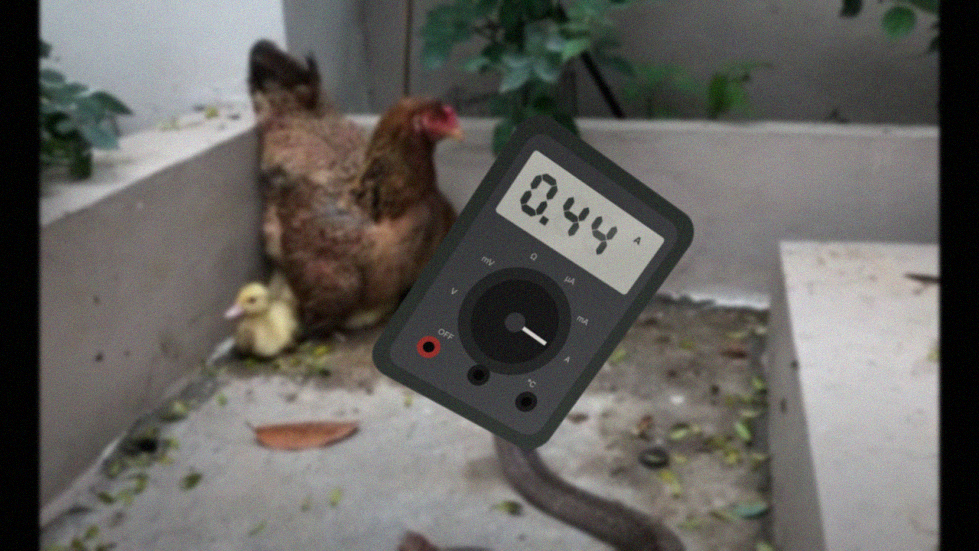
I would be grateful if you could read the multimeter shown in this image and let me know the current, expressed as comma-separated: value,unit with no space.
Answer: 0.44,A
